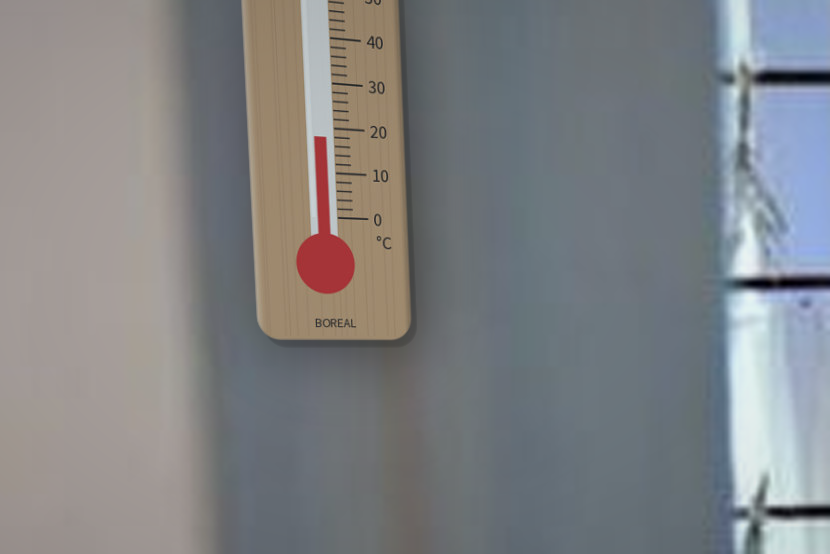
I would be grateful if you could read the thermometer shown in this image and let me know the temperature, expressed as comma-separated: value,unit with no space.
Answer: 18,°C
